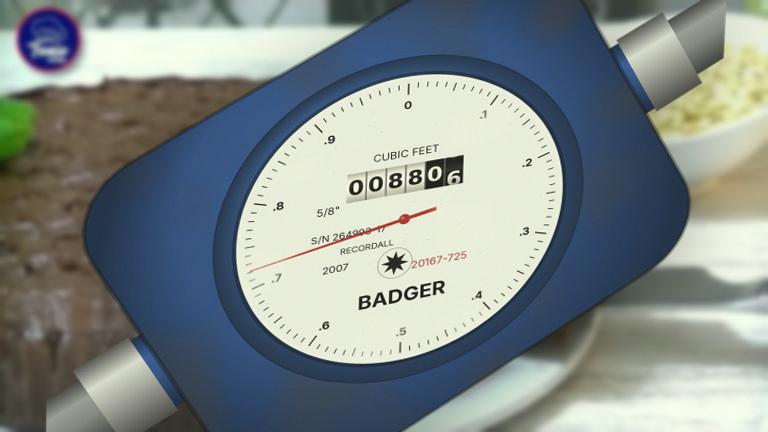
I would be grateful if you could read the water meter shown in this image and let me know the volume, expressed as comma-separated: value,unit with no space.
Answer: 8805.72,ft³
